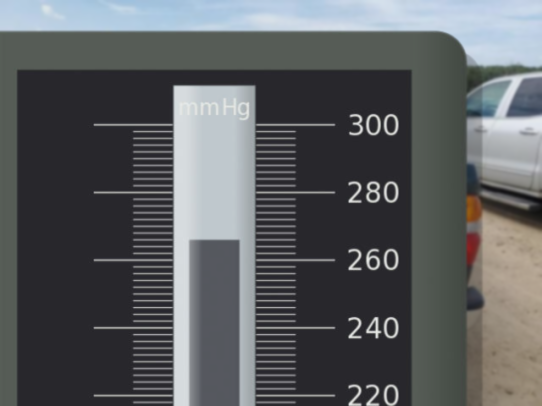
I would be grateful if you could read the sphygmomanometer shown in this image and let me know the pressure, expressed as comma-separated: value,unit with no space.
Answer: 266,mmHg
